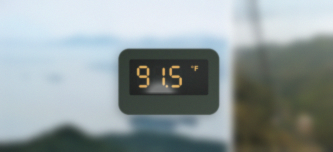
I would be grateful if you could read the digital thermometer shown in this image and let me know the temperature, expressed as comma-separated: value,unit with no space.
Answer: 91.5,°F
